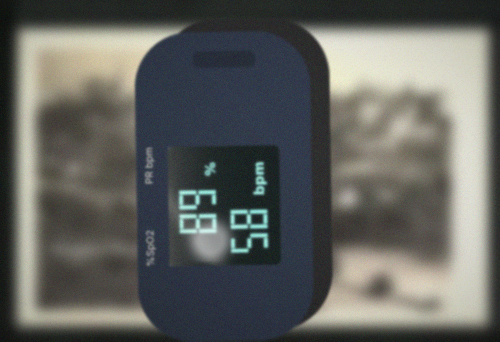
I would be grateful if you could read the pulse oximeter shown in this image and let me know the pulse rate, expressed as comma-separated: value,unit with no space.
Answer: 58,bpm
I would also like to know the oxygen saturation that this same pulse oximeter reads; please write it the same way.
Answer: 89,%
